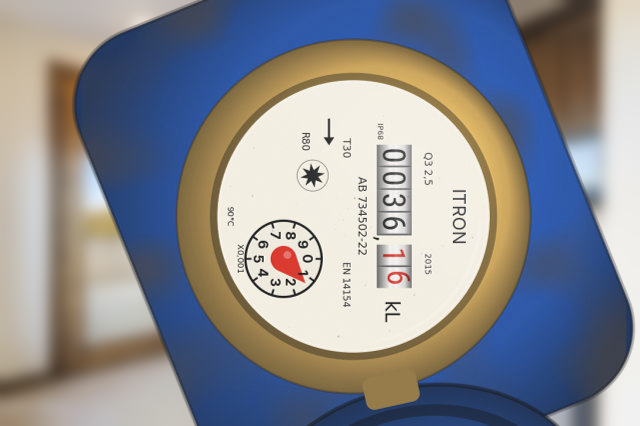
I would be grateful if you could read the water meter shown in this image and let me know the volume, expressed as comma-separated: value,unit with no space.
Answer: 36.161,kL
